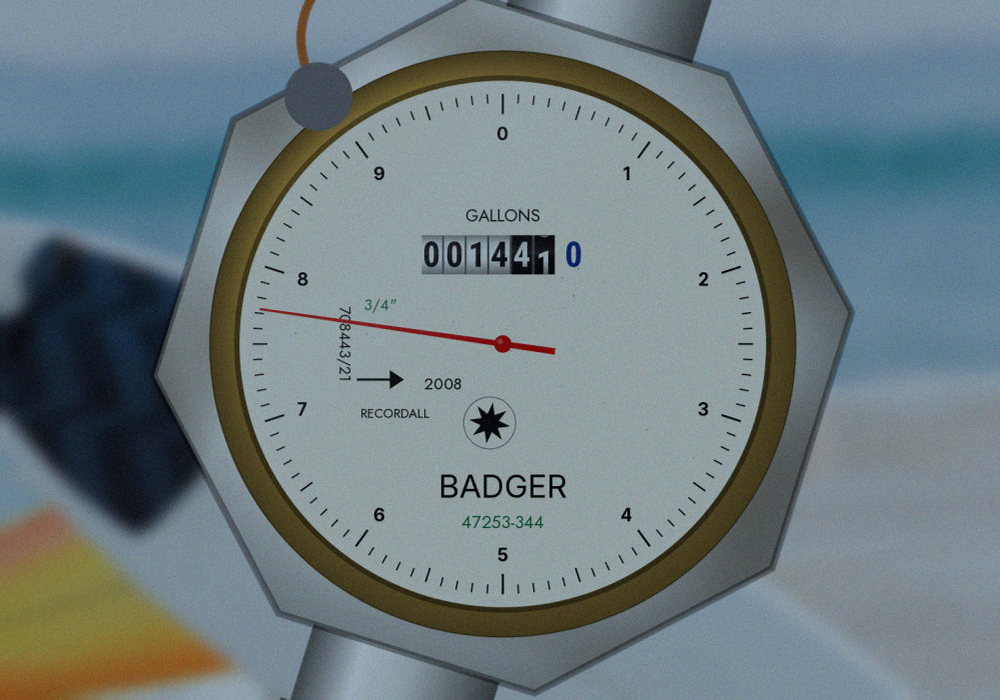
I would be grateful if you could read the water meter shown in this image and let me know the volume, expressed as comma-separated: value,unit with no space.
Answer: 14407.7,gal
